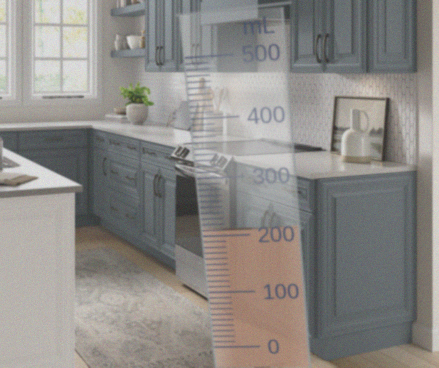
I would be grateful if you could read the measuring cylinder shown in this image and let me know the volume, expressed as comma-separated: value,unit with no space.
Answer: 210,mL
